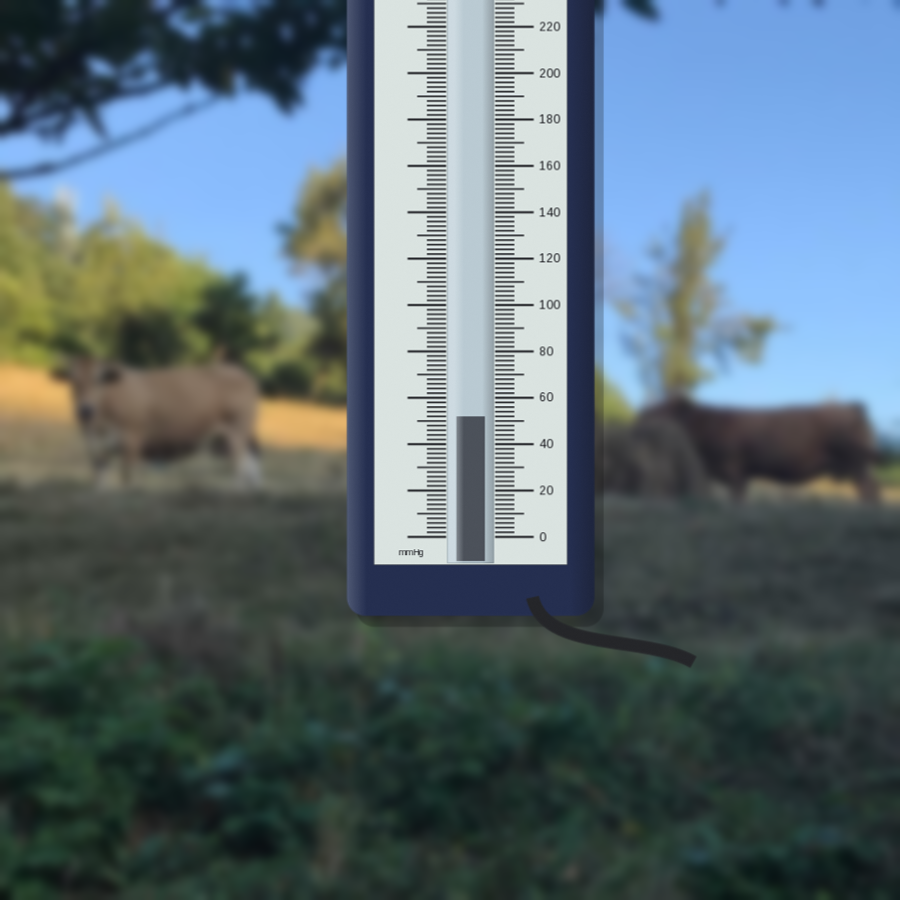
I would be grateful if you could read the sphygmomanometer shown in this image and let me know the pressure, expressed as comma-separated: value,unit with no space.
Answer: 52,mmHg
